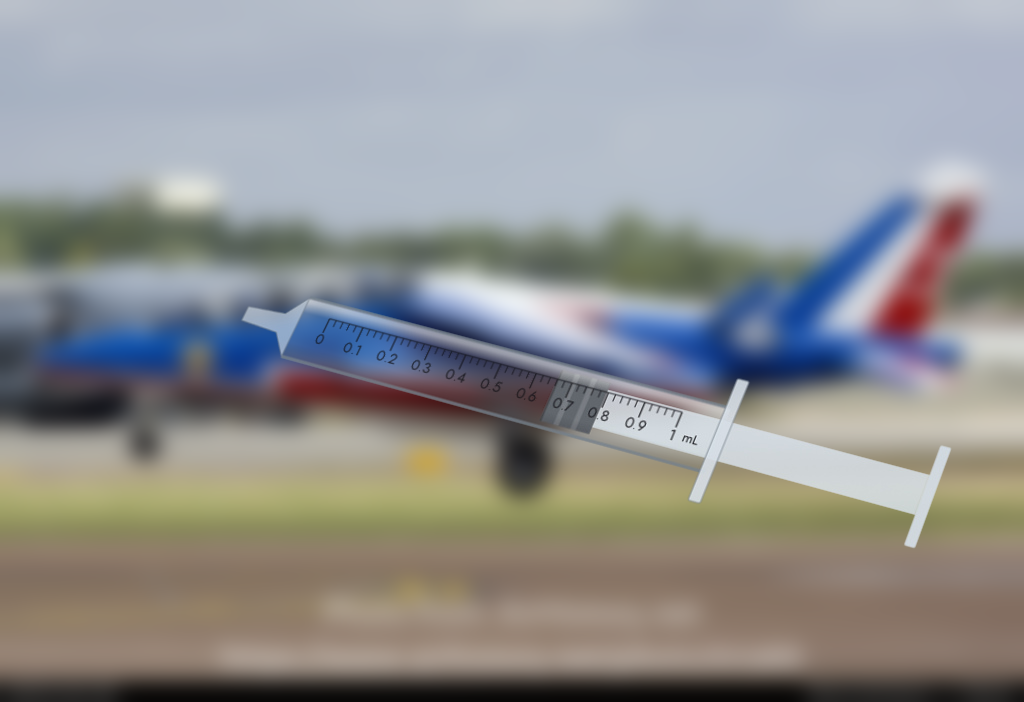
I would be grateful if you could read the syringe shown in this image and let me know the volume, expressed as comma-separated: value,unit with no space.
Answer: 0.66,mL
